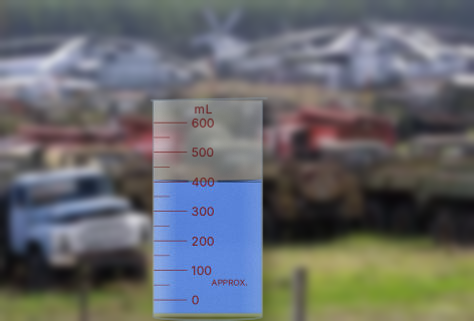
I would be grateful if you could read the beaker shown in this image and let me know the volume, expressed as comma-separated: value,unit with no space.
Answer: 400,mL
